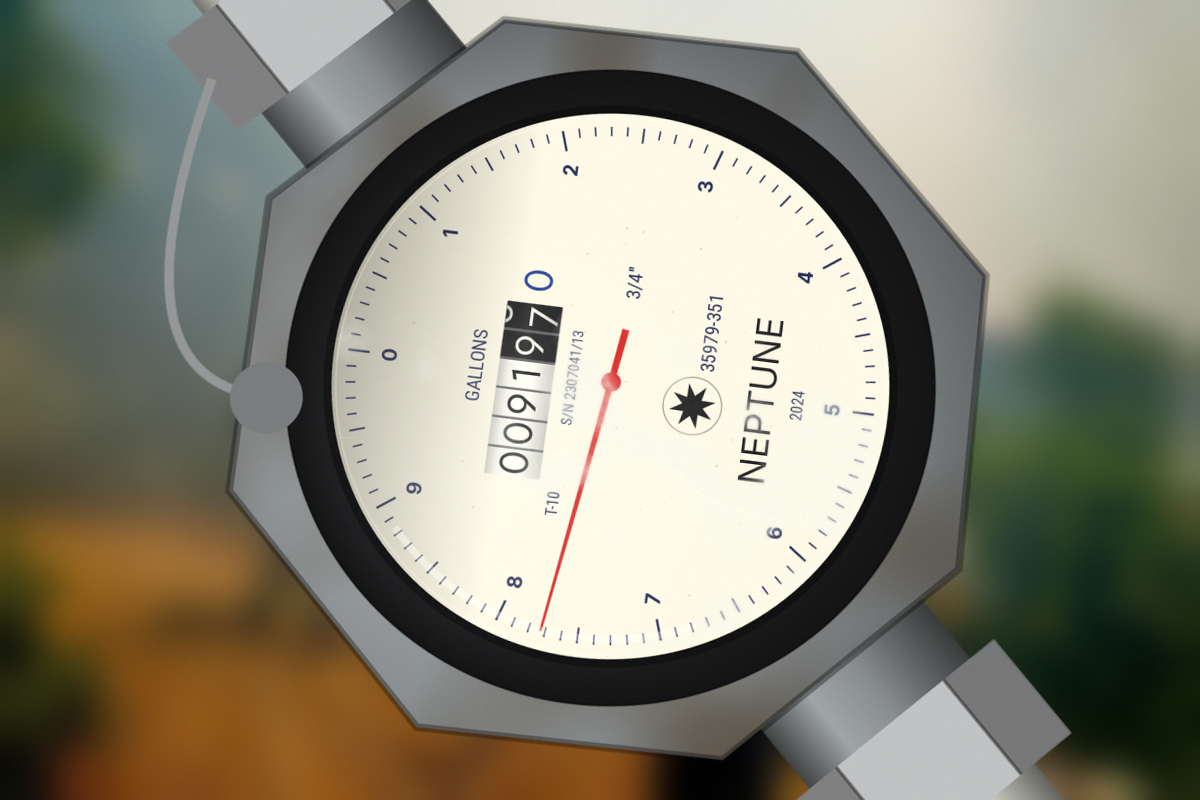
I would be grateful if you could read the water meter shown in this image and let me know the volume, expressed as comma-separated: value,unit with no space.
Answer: 91967.7,gal
